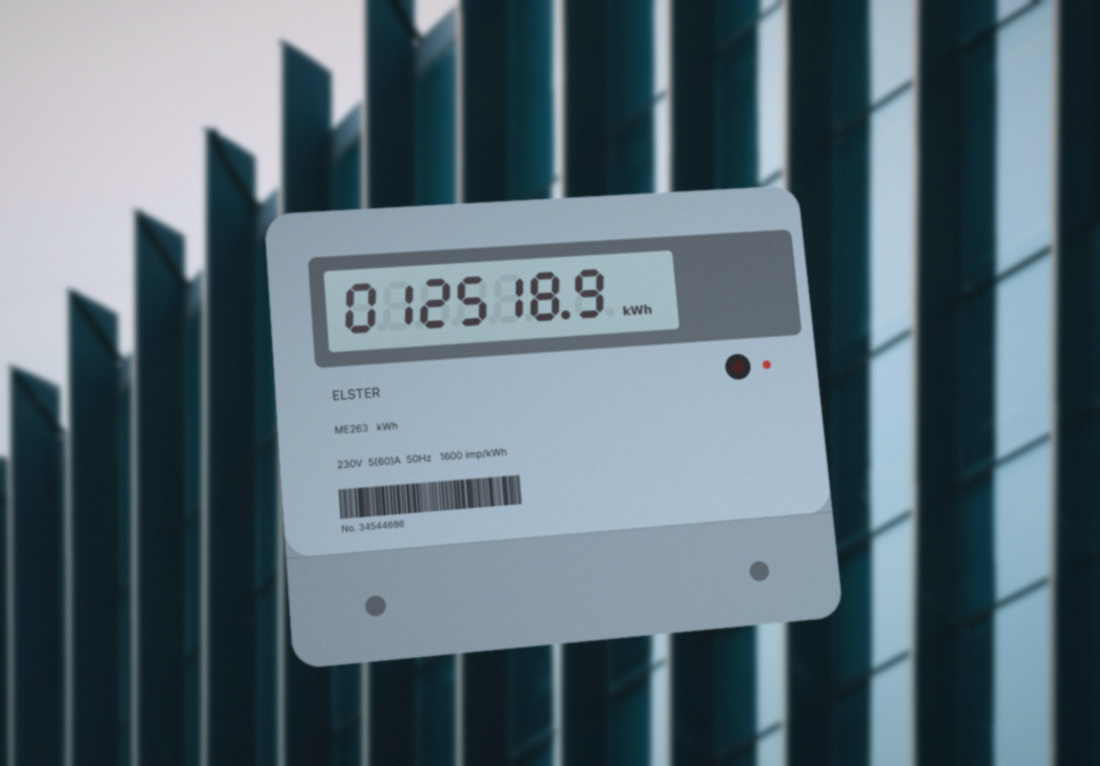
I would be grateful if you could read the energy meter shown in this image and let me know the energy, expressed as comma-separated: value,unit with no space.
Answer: 12518.9,kWh
